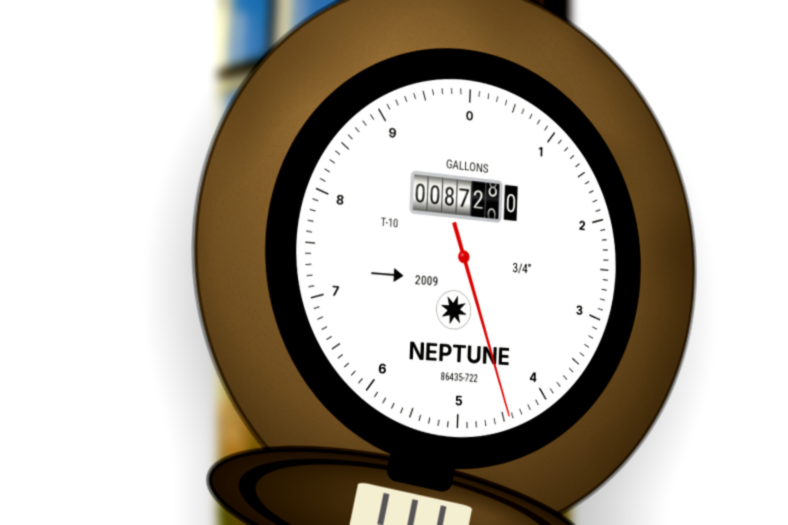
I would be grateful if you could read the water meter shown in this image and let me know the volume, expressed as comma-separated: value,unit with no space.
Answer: 87284.4,gal
